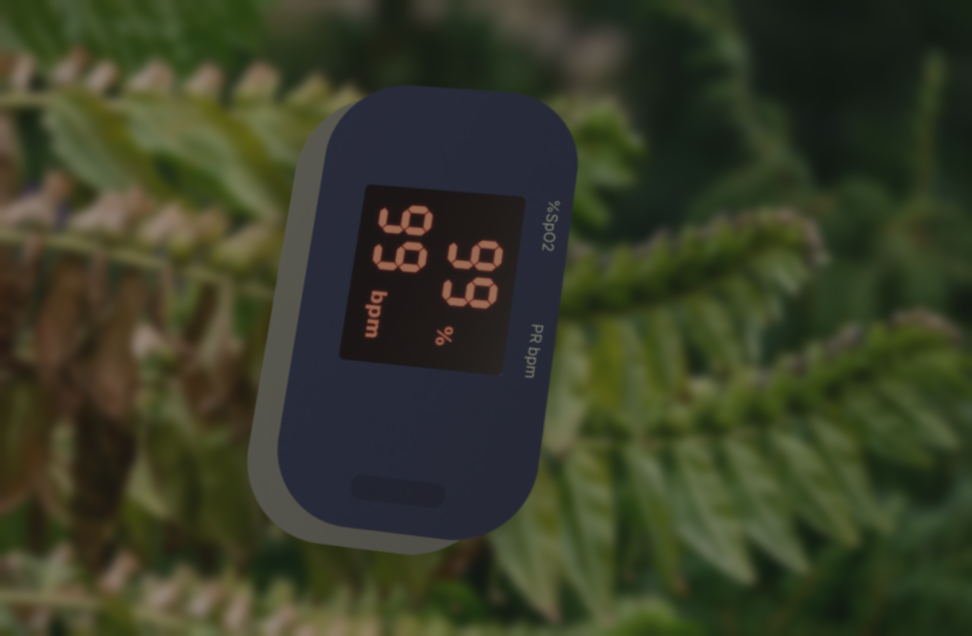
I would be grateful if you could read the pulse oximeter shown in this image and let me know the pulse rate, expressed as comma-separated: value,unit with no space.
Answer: 99,bpm
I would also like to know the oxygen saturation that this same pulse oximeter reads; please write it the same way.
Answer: 99,%
